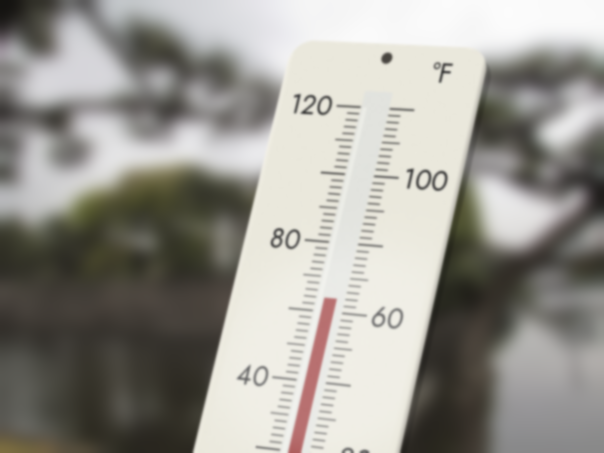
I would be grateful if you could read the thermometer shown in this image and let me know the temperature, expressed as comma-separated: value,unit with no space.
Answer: 64,°F
